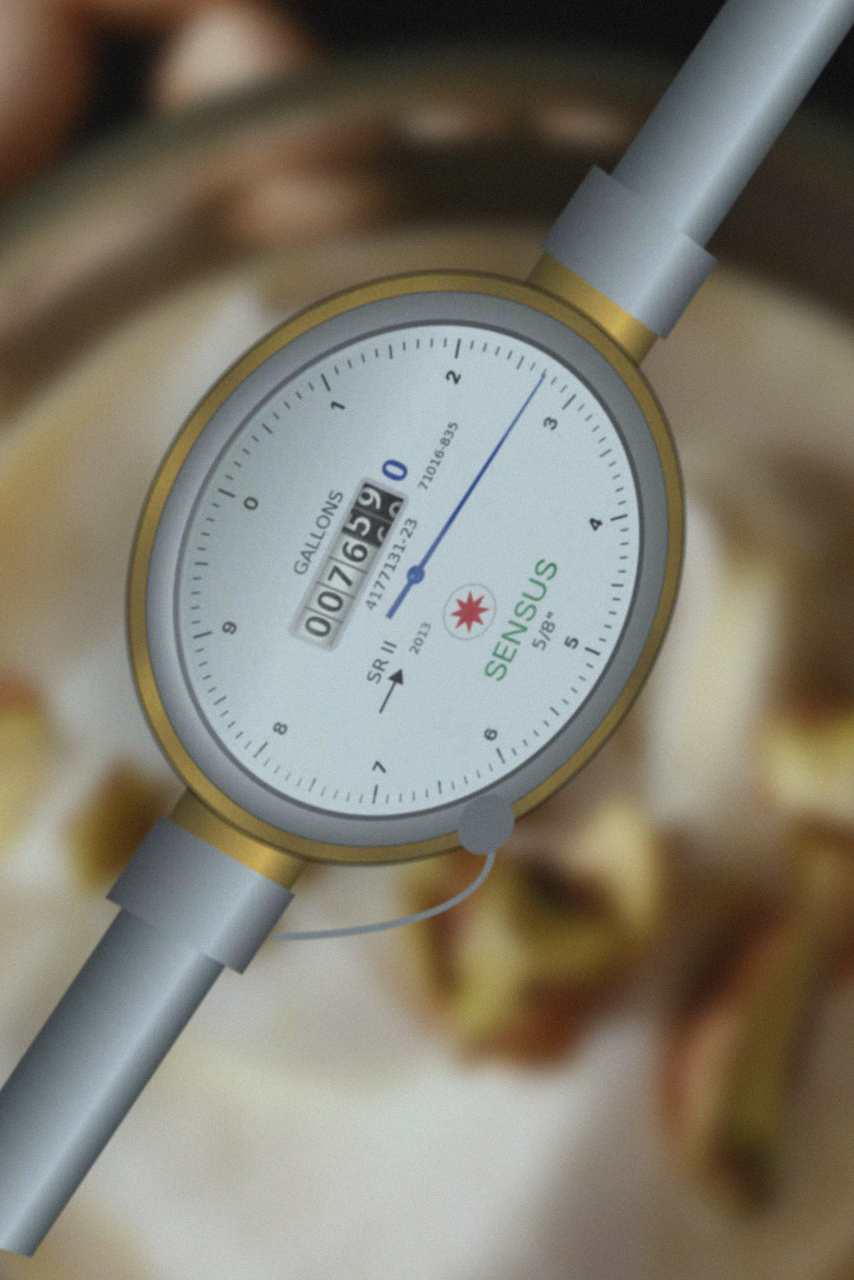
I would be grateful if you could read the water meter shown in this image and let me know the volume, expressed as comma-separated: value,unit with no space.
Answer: 76592.7,gal
